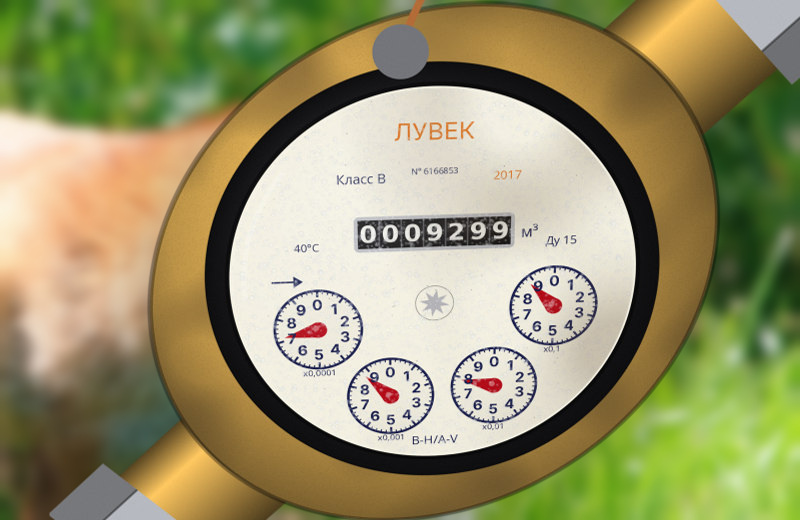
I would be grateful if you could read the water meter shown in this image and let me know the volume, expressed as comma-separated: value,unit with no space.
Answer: 9299.8787,m³
